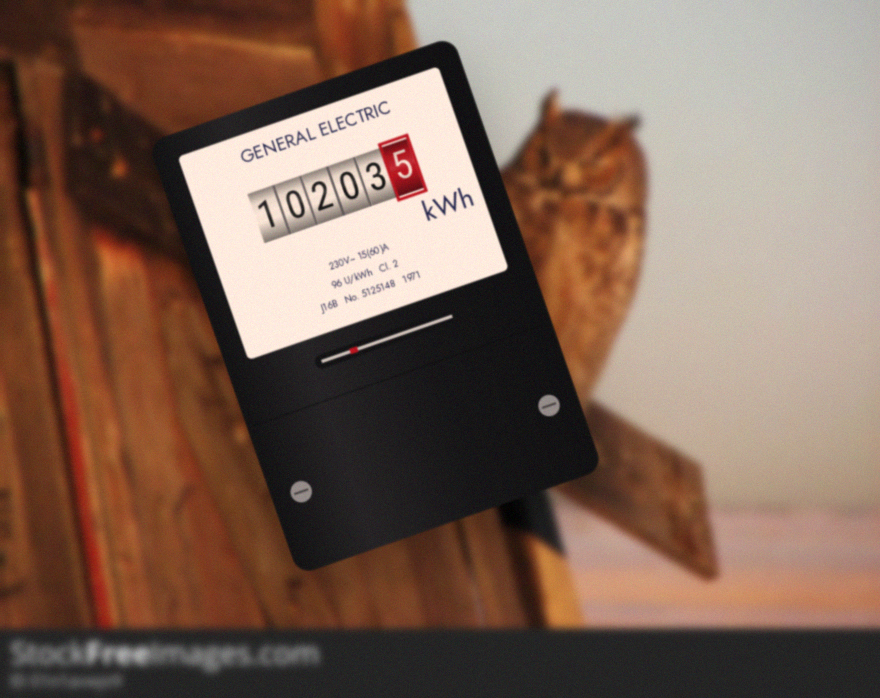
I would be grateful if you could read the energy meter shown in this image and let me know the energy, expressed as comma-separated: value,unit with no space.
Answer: 10203.5,kWh
